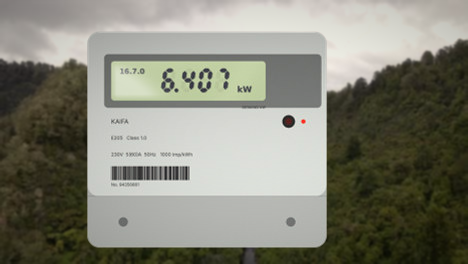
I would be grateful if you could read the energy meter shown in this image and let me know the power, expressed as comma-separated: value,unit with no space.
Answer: 6.407,kW
